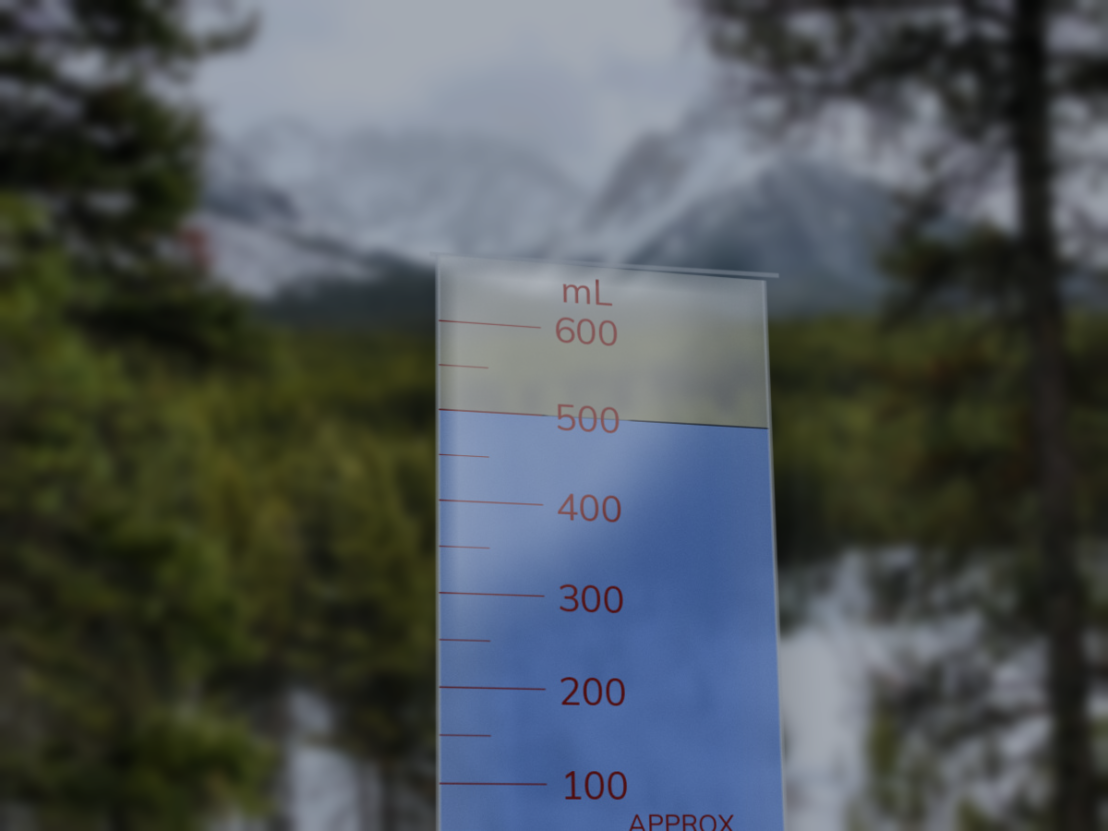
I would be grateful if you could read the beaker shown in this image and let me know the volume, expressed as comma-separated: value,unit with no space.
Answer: 500,mL
